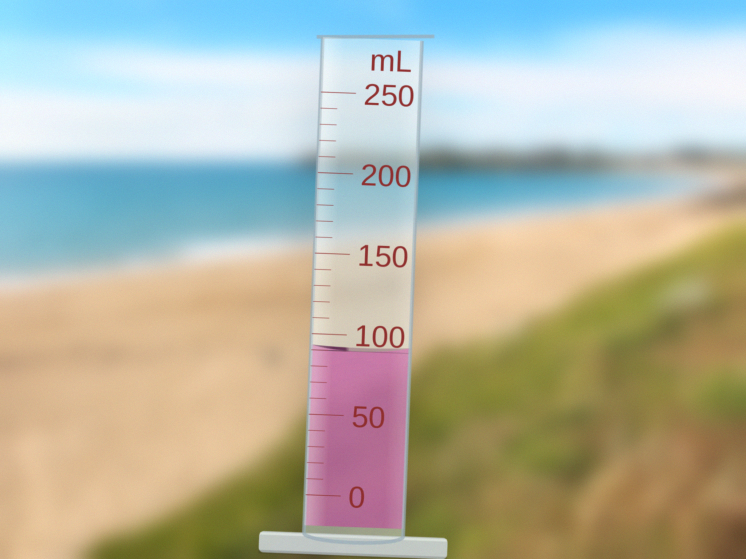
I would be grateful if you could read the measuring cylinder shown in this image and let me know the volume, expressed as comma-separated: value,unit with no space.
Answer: 90,mL
